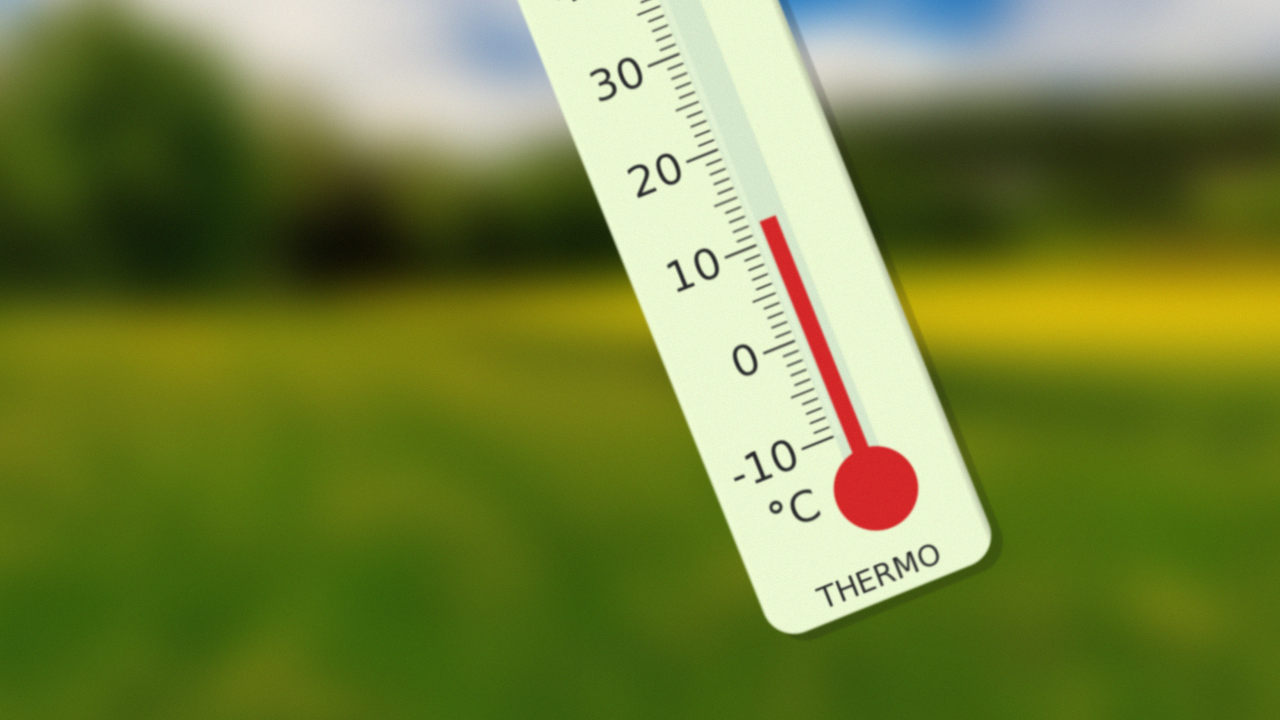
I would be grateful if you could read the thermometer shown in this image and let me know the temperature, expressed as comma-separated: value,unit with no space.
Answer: 12,°C
